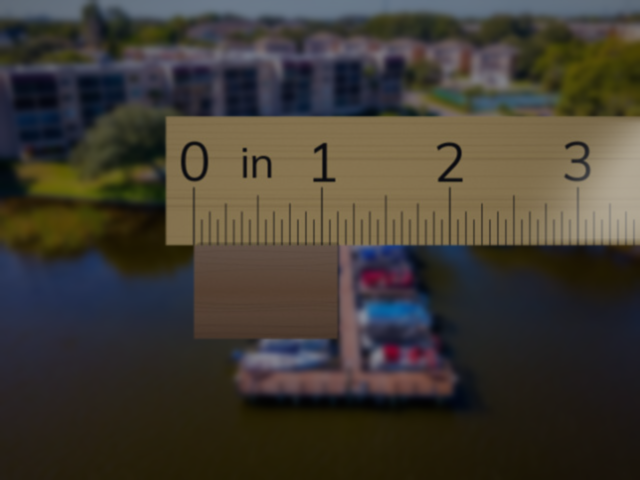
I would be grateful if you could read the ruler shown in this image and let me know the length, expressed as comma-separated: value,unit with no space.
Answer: 1.125,in
